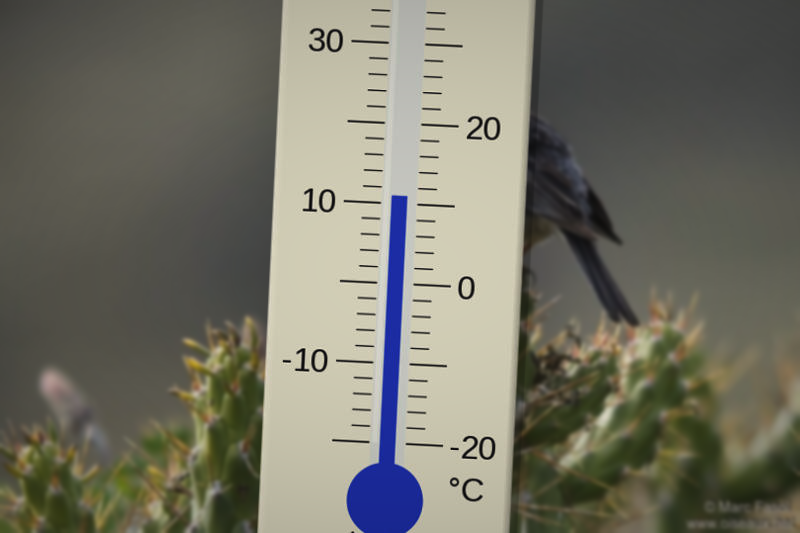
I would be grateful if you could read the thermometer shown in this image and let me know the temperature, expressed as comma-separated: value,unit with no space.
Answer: 11,°C
